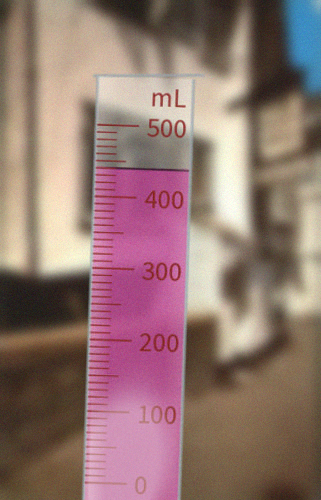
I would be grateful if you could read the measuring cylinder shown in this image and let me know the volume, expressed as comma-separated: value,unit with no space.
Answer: 440,mL
